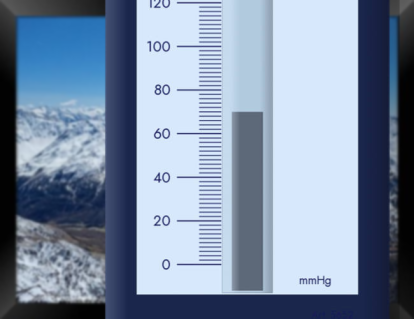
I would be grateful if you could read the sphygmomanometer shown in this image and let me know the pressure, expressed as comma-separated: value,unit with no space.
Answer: 70,mmHg
